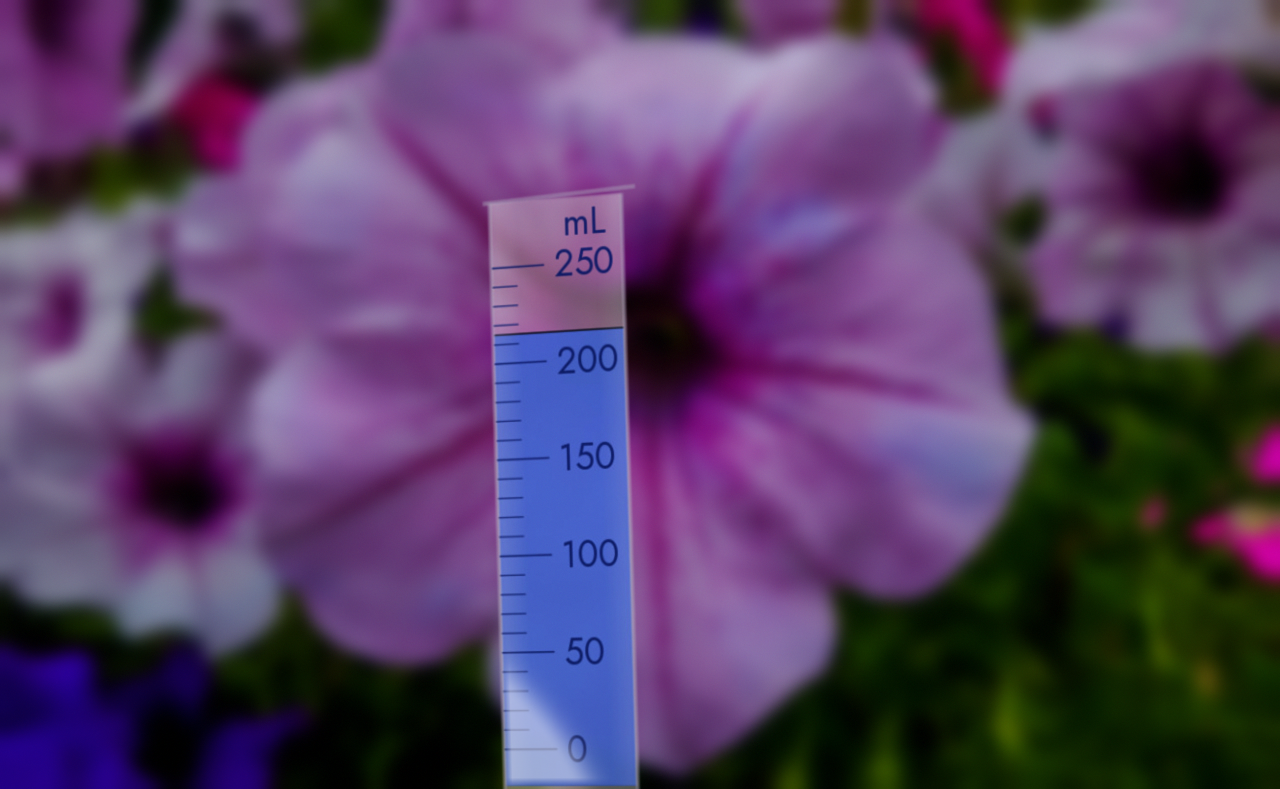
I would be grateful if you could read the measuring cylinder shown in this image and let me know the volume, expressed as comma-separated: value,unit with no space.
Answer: 215,mL
